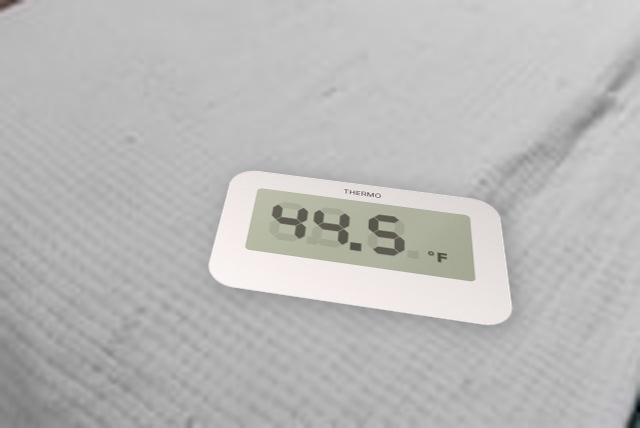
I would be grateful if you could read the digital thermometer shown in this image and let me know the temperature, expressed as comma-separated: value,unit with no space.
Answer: 44.5,°F
